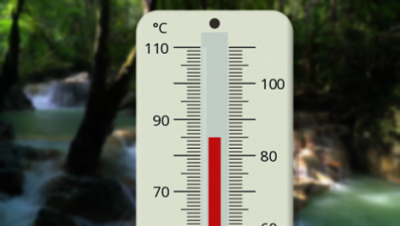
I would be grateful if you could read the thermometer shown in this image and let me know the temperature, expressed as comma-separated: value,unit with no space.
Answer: 85,°C
